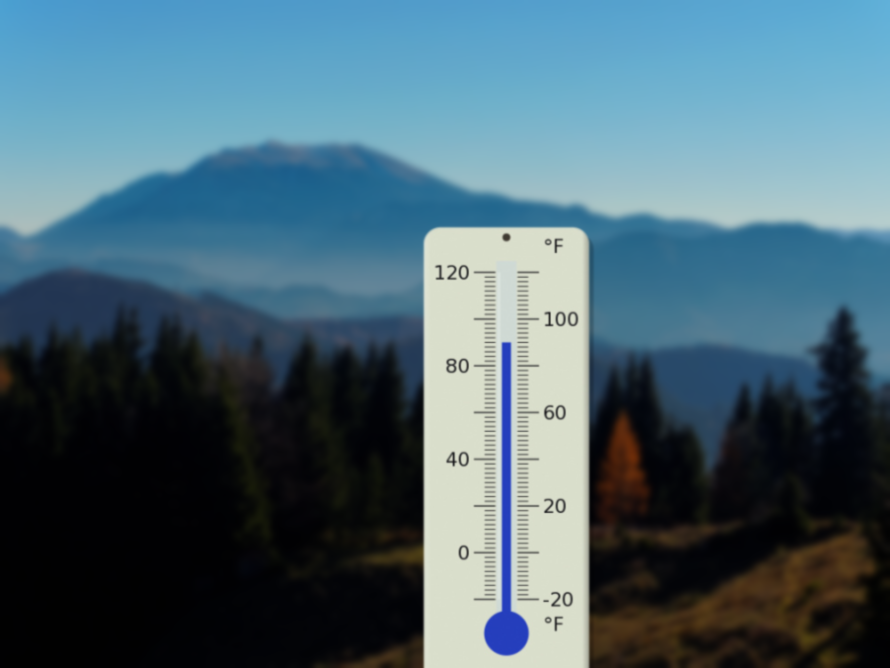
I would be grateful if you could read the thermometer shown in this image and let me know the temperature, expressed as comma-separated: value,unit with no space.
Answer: 90,°F
